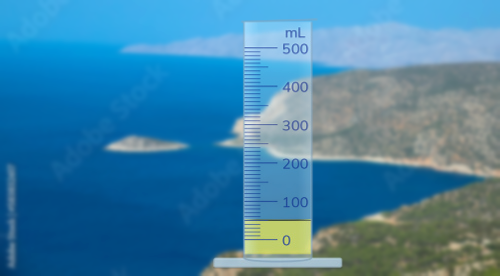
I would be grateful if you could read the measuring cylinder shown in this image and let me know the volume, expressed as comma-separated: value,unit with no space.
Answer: 50,mL
